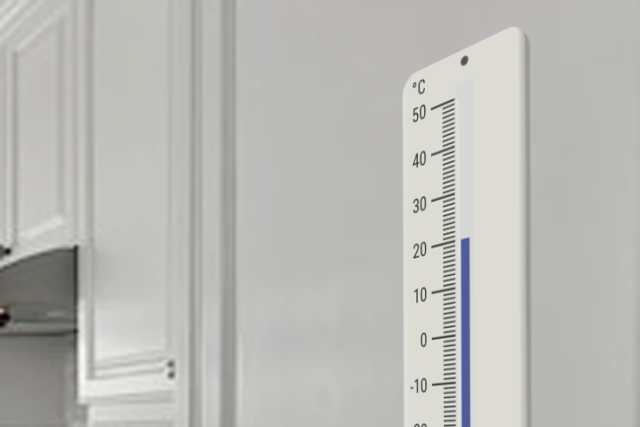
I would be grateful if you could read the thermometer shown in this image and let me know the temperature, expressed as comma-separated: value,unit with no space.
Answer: 20,°C
